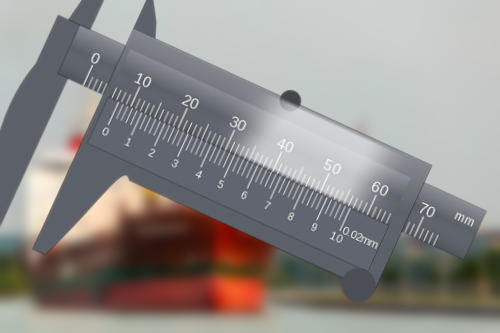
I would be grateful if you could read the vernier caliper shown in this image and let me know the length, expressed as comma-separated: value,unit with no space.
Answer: 7.5,mm
